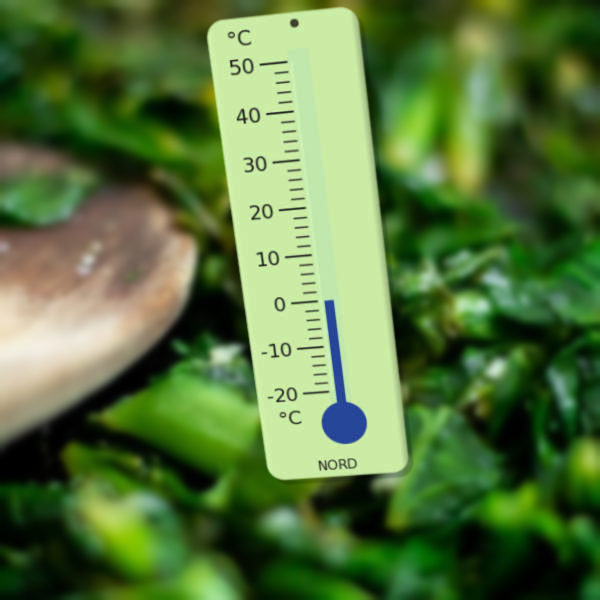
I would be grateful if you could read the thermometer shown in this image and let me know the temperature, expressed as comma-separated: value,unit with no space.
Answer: 0,°C
